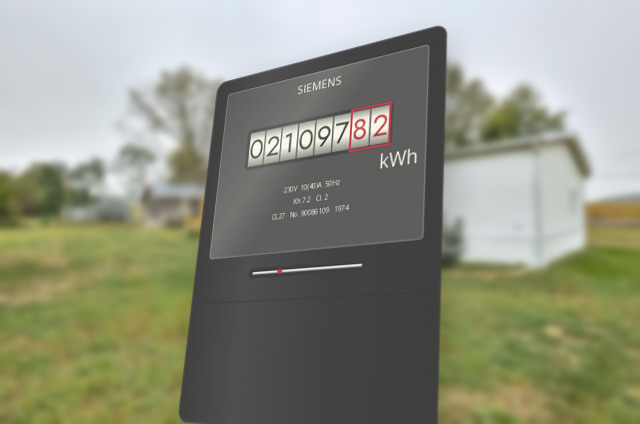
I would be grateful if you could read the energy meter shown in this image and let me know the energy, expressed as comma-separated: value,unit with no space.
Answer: 21097.82,kWh
